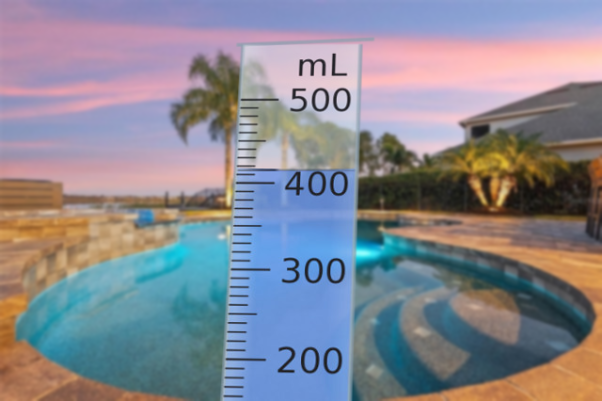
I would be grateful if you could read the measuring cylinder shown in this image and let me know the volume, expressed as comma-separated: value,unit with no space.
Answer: 415,mL
